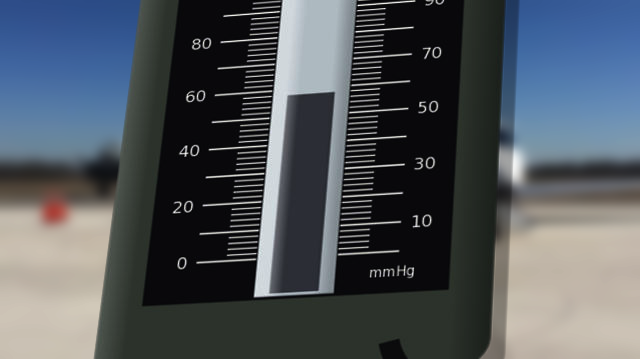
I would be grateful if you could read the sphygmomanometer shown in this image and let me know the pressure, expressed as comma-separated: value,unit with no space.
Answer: 58,mmHg
